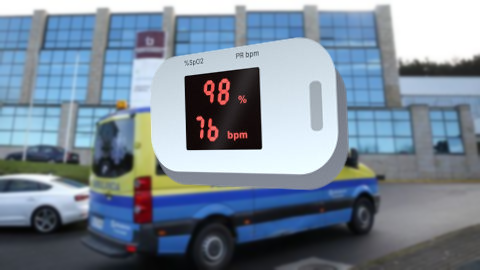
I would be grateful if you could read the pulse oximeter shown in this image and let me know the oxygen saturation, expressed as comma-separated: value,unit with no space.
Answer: 98,%
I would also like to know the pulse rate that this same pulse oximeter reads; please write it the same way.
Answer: 76,bpm
